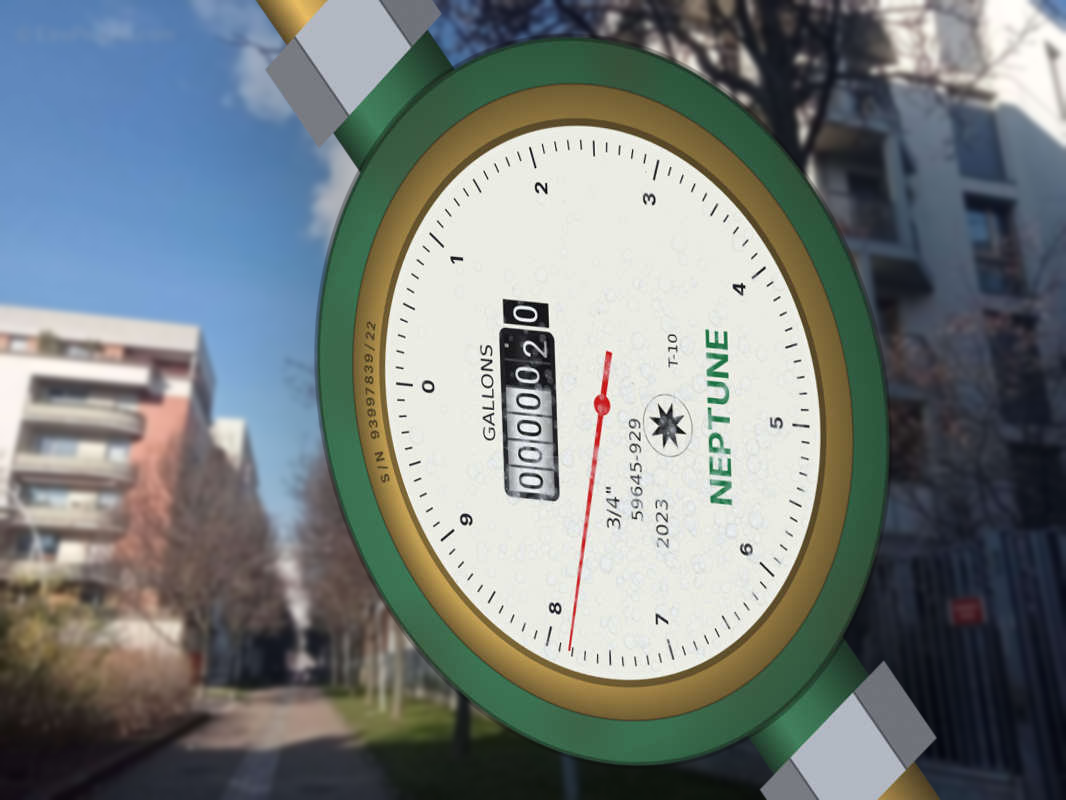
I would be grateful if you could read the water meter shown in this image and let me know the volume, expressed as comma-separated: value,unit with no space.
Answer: 17.8,gal
